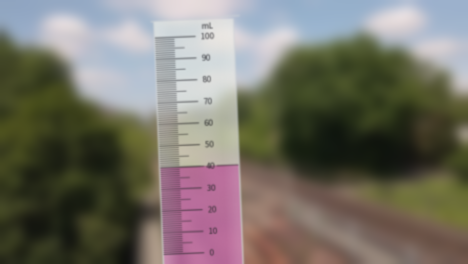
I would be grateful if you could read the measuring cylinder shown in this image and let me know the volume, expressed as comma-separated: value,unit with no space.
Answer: 40,mL
